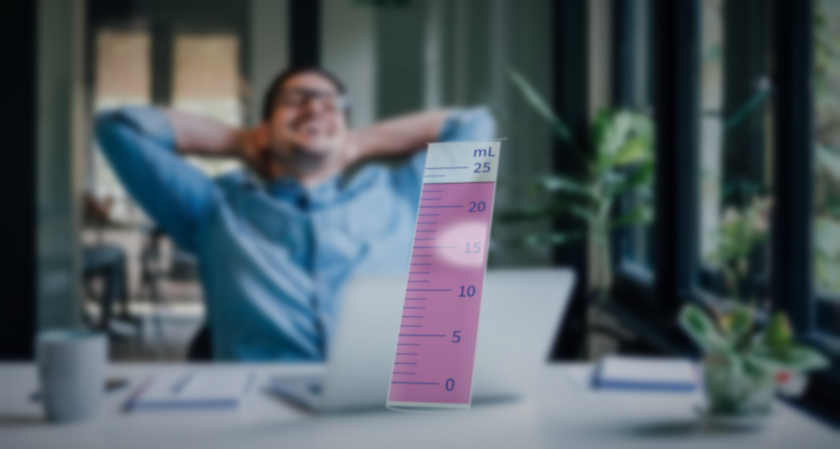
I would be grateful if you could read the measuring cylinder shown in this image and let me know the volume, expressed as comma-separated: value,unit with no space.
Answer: 23,mL
